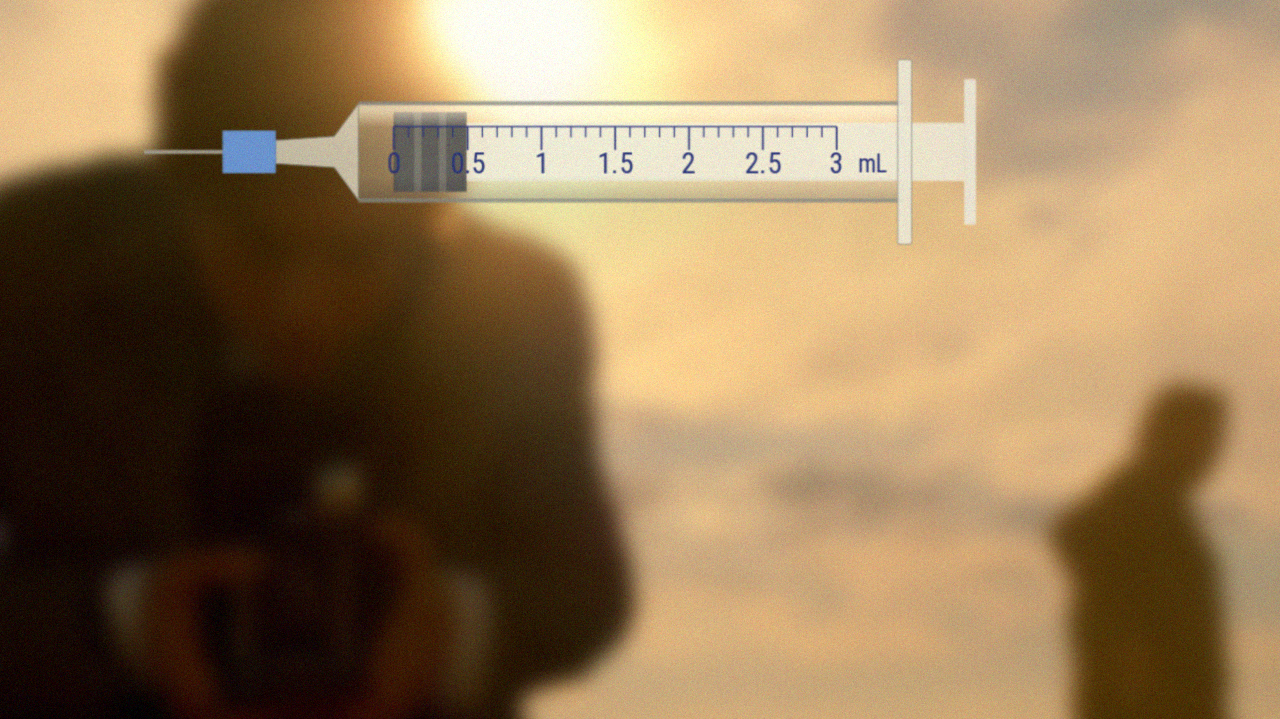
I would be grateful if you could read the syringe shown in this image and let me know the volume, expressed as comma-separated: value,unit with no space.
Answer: 0,mL
